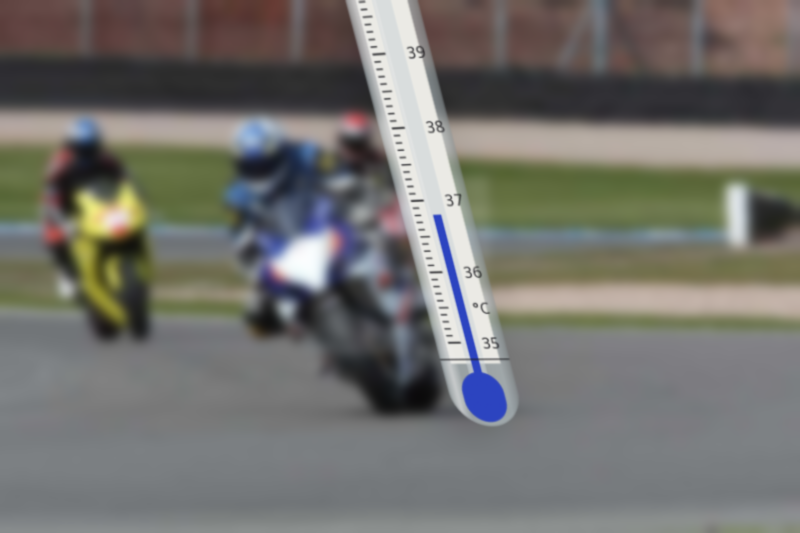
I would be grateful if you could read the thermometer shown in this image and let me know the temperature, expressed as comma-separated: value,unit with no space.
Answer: 36.8,°C
